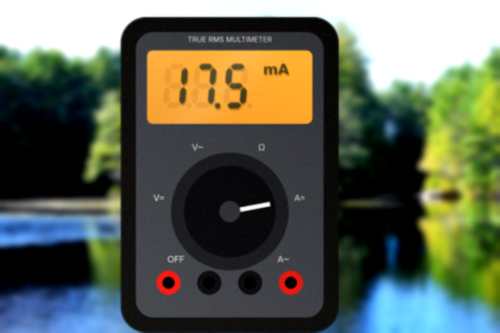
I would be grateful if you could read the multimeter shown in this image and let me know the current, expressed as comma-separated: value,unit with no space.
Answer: 17.5,mA
